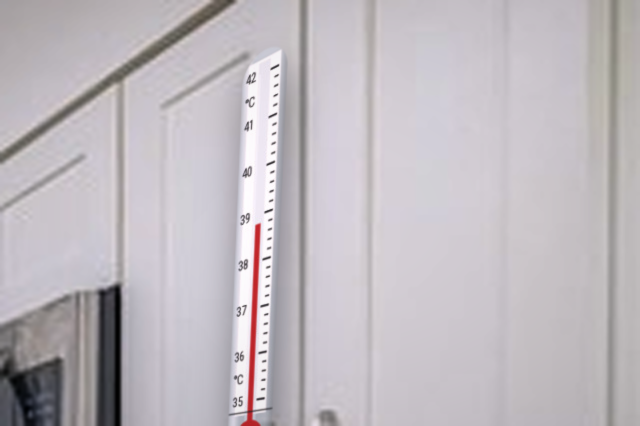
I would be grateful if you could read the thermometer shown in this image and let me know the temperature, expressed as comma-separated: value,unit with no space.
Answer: 38.8,°C
